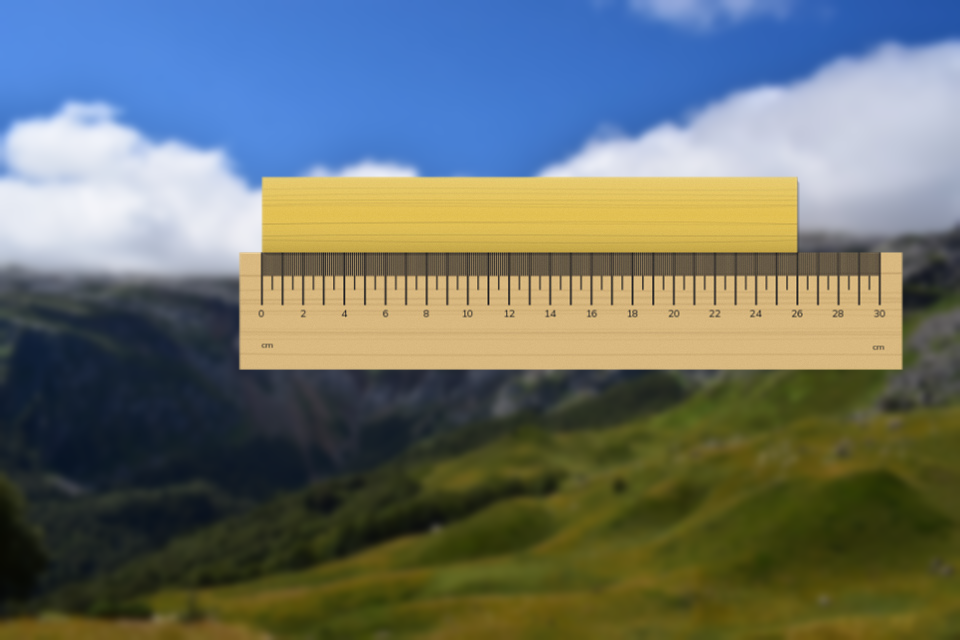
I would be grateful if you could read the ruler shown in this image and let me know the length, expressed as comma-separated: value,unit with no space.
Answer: 26,cm
